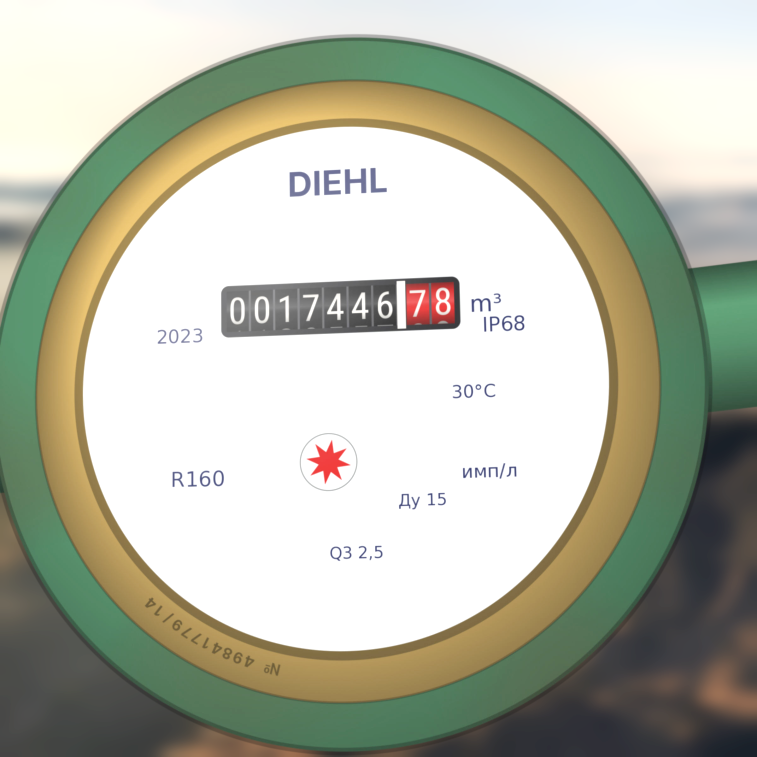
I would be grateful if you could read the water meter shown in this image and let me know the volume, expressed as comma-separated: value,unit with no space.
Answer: 17446.78,m³
